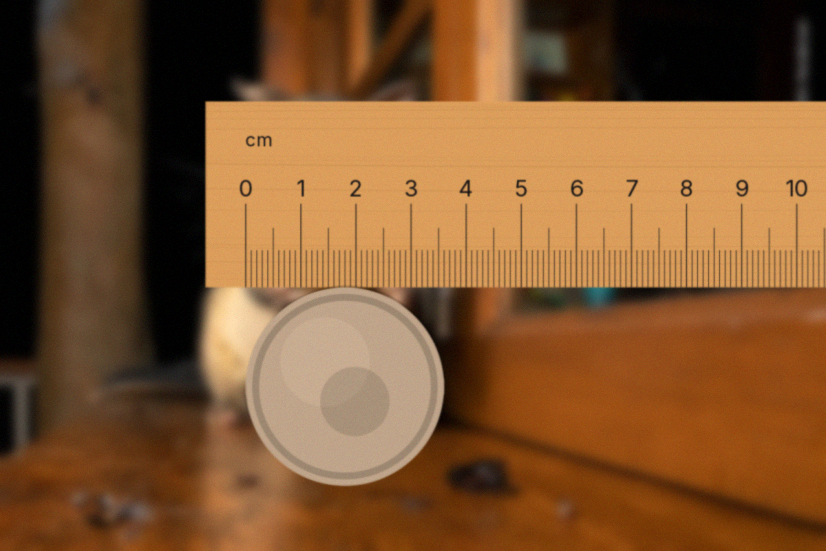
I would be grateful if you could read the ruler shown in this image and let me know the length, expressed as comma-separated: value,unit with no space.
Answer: 3.6,cm
